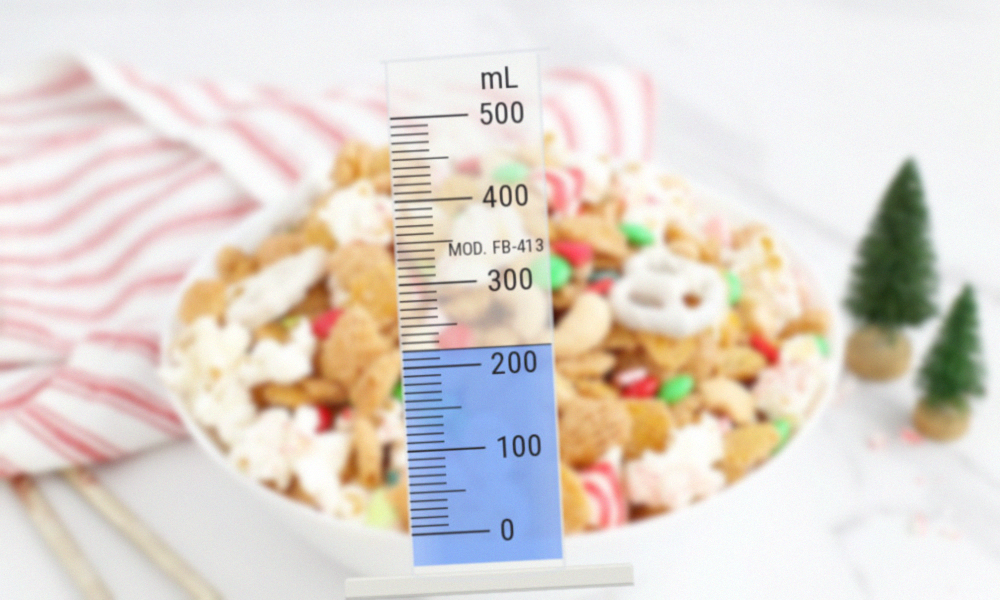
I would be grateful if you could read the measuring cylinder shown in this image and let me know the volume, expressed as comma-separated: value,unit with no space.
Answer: 220,mL
